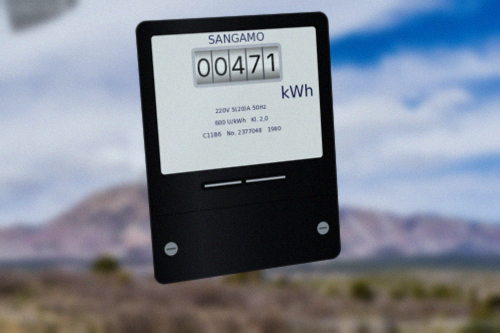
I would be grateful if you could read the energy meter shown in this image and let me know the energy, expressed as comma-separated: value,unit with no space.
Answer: 471,kWh
